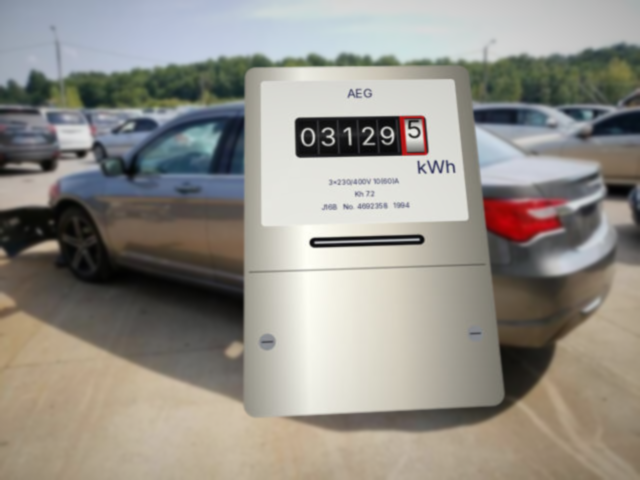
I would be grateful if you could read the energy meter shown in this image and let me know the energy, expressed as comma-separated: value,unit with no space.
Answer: 3129.5,kWh
